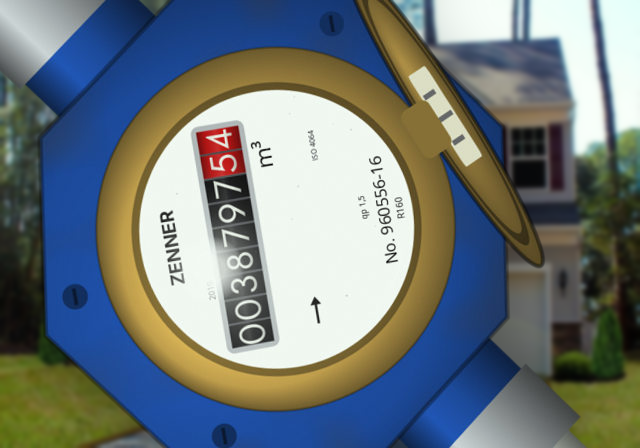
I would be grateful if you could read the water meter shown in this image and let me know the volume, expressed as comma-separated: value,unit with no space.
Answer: 38797.54,m³
